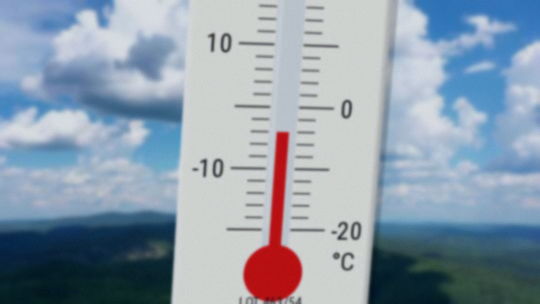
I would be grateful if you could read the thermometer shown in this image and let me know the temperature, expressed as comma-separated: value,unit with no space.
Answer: -4,°C
